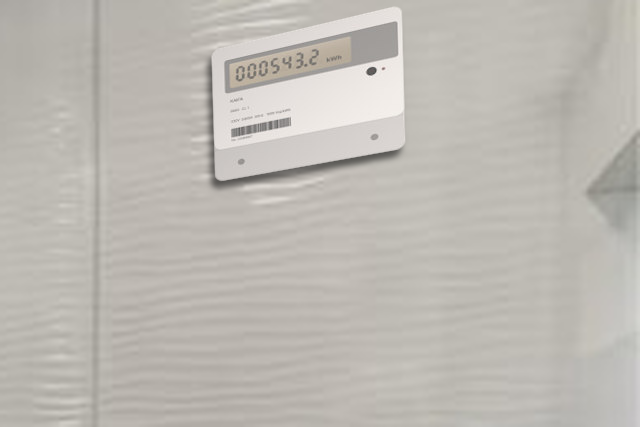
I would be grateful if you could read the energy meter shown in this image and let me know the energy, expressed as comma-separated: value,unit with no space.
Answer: 543.2,kWh
